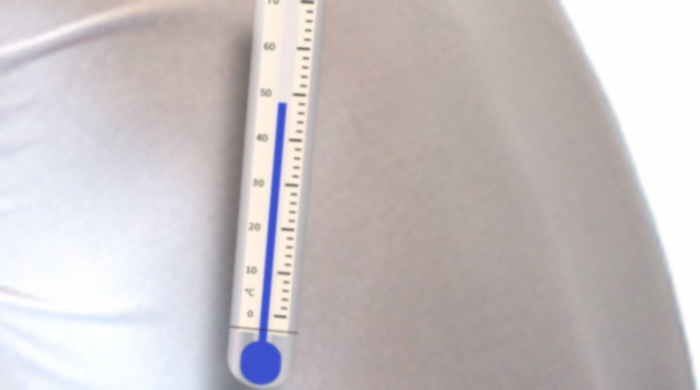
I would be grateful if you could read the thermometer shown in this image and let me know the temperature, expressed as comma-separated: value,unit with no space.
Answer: 48,°C
